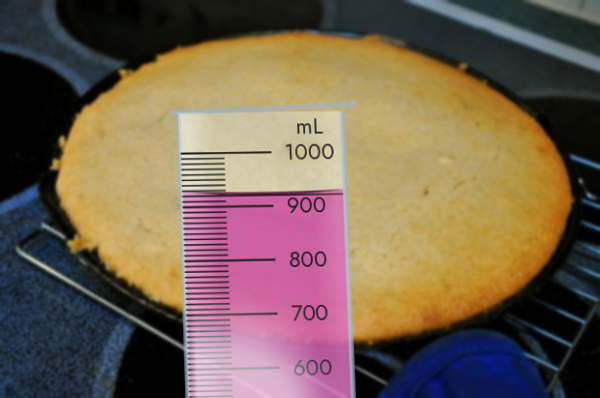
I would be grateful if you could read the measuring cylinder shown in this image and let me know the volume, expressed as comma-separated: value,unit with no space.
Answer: 920,mL
